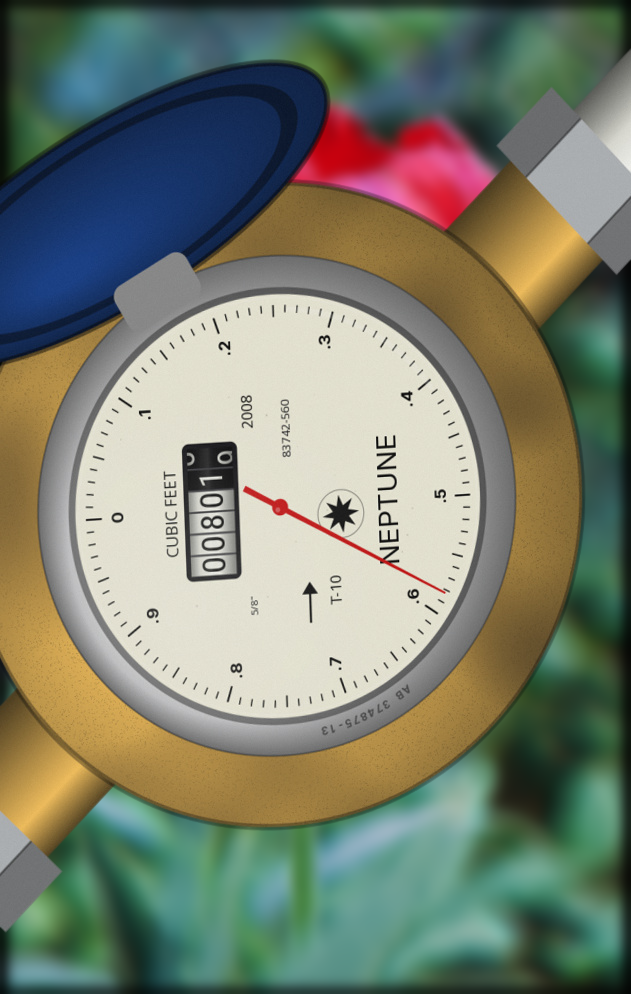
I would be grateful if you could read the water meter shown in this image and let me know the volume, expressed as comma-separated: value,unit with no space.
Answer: 8018.58,ft³
